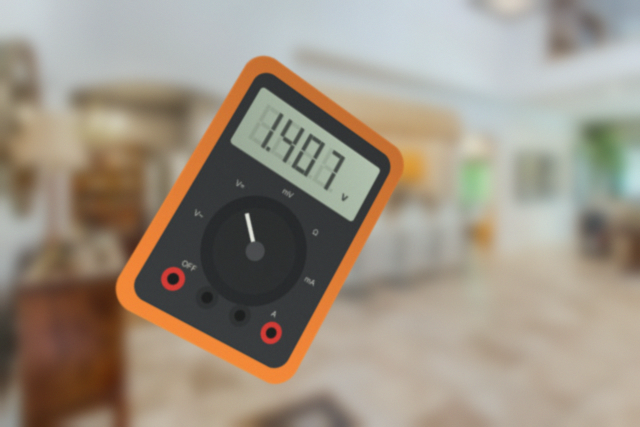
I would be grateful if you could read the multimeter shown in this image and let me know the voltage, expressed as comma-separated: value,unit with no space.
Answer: 1.407,V
